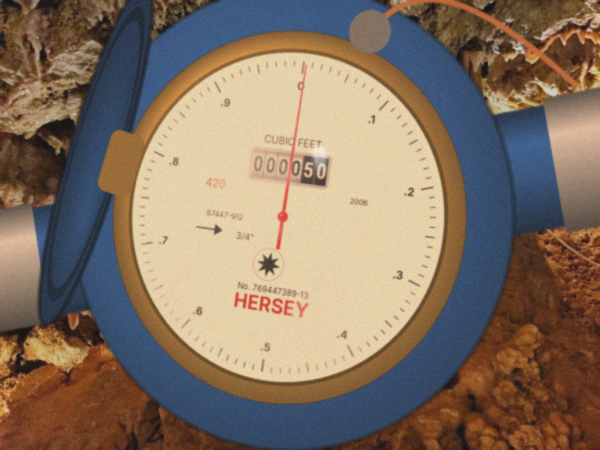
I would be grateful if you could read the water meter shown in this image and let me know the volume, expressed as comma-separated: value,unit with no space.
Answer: 50.00,ft³
